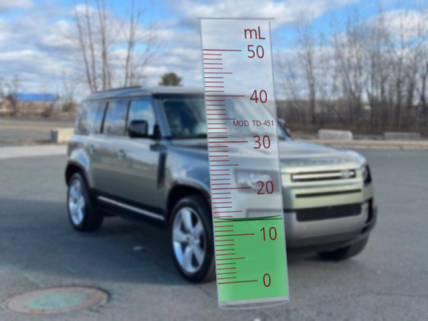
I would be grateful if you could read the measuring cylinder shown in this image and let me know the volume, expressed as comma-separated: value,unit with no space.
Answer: 13,mL
